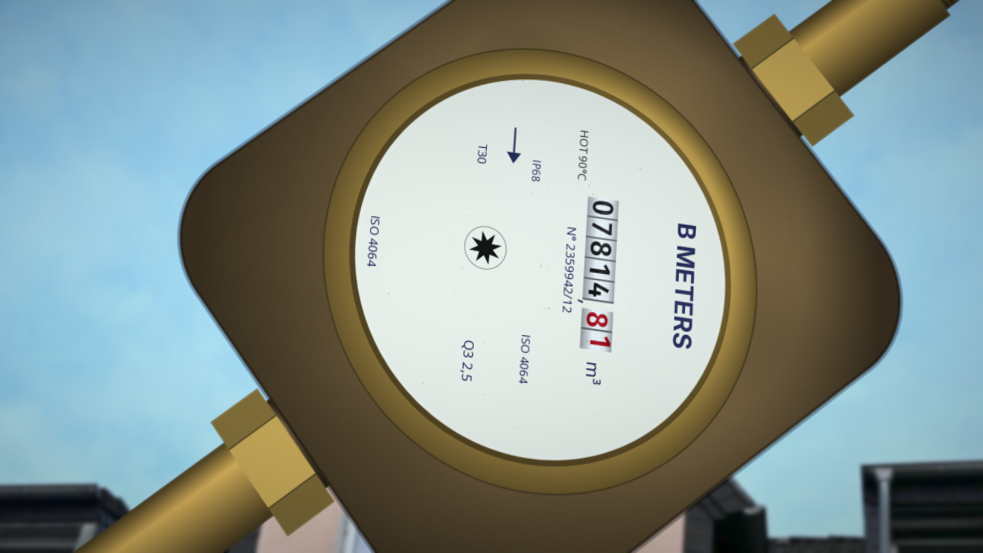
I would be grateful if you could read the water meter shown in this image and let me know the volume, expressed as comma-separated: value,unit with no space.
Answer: 7814.81,m³
